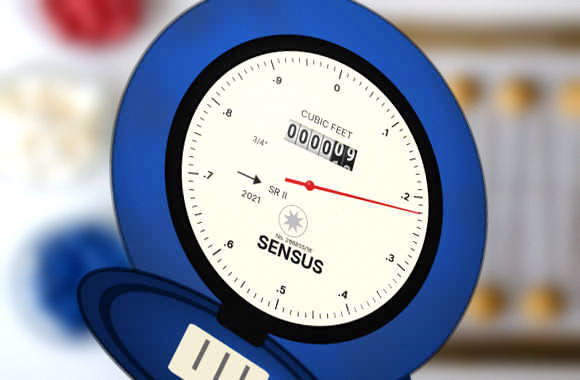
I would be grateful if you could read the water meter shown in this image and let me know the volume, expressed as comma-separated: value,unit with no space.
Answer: 9.22,ft³
